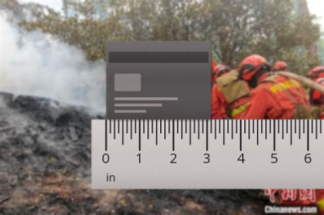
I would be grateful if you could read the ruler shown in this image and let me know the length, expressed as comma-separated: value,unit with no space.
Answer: 3.125,in
